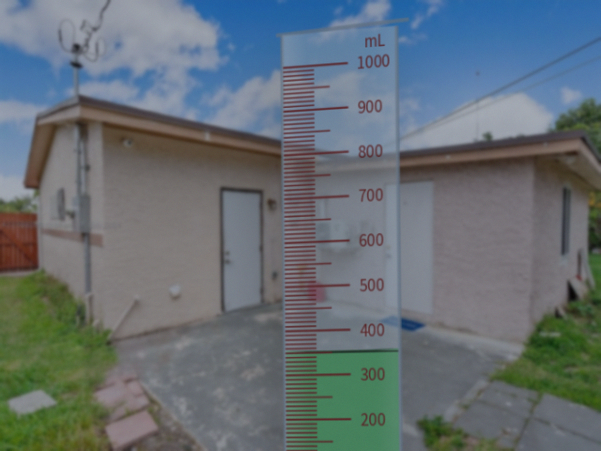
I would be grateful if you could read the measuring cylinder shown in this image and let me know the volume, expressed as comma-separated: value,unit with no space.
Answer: 350,mL
